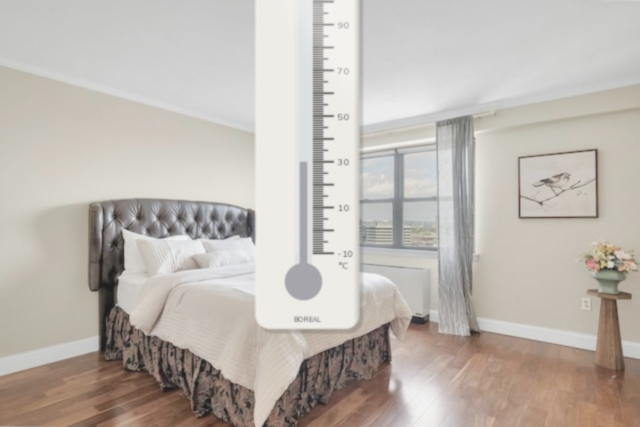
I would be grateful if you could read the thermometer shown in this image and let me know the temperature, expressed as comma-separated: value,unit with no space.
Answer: 30,°C
